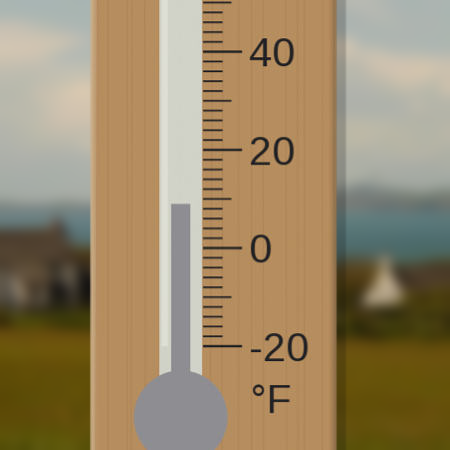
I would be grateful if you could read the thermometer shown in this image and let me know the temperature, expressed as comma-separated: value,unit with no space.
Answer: 9,°F
